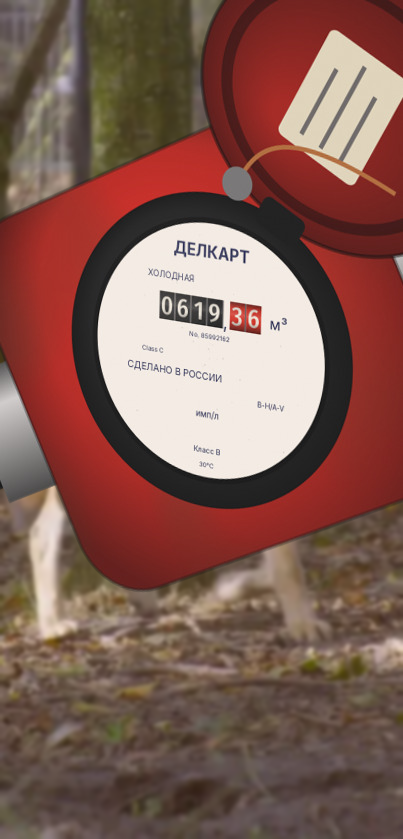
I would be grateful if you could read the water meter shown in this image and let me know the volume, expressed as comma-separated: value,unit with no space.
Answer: 619.36,m³
